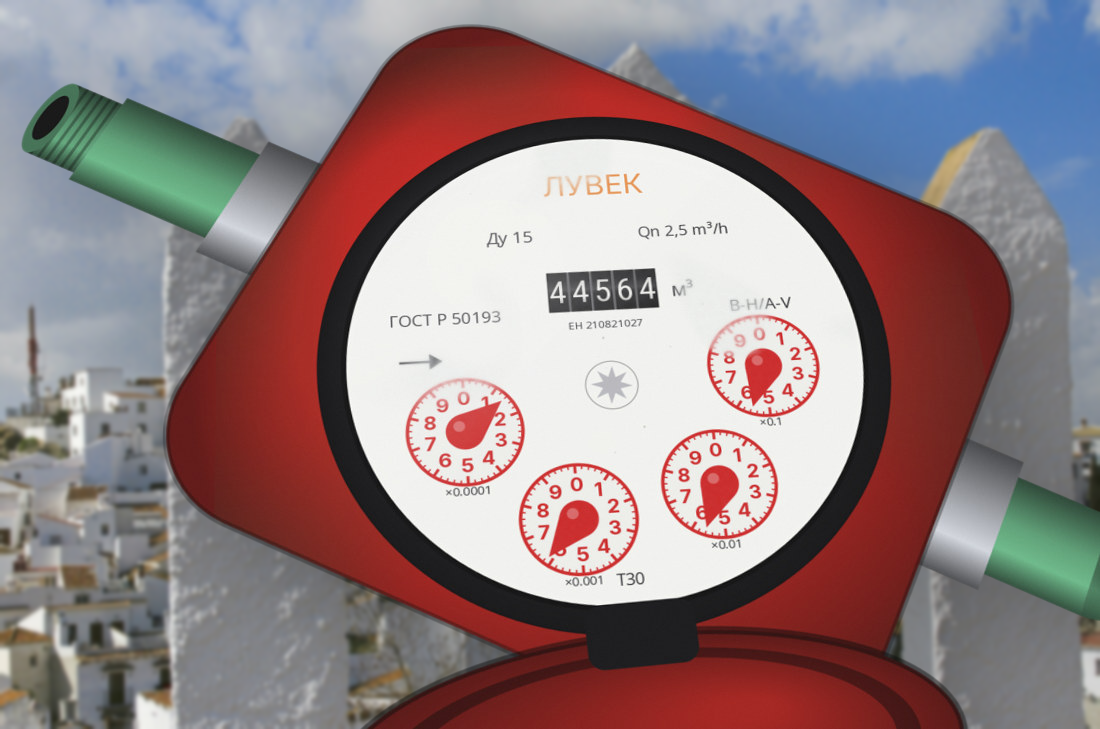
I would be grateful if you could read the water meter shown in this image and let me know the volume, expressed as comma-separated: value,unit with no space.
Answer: 44564.5561,m³
